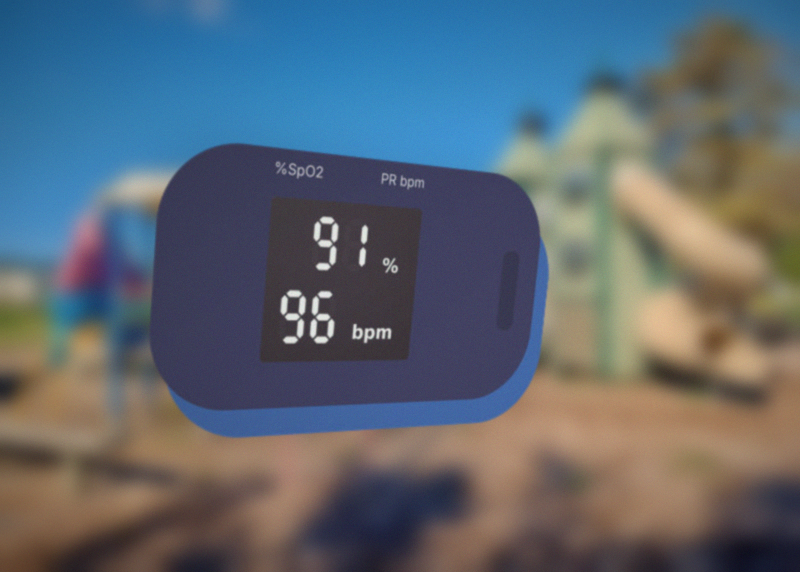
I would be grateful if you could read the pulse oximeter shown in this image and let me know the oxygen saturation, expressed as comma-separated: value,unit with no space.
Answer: 91,%
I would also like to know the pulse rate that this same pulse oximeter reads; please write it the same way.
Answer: 96,bpm
